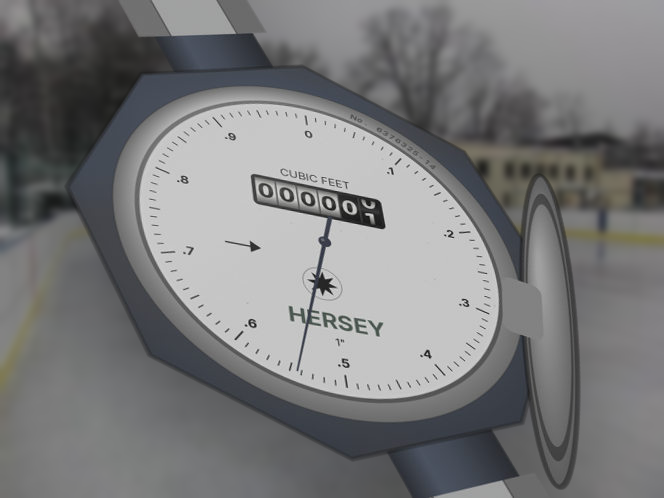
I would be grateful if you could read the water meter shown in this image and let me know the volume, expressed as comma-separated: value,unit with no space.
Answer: 0.54,ft³
